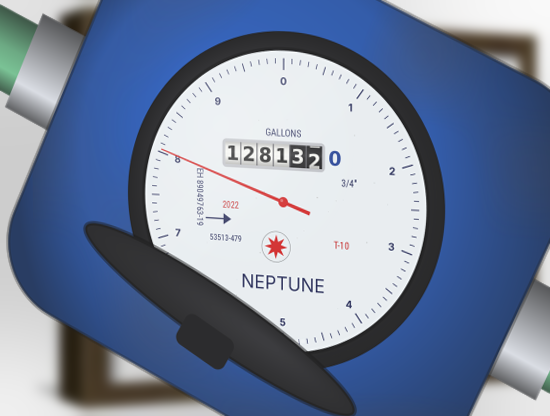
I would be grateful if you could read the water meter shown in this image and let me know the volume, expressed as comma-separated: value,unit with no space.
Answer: 1281318.0,gal
